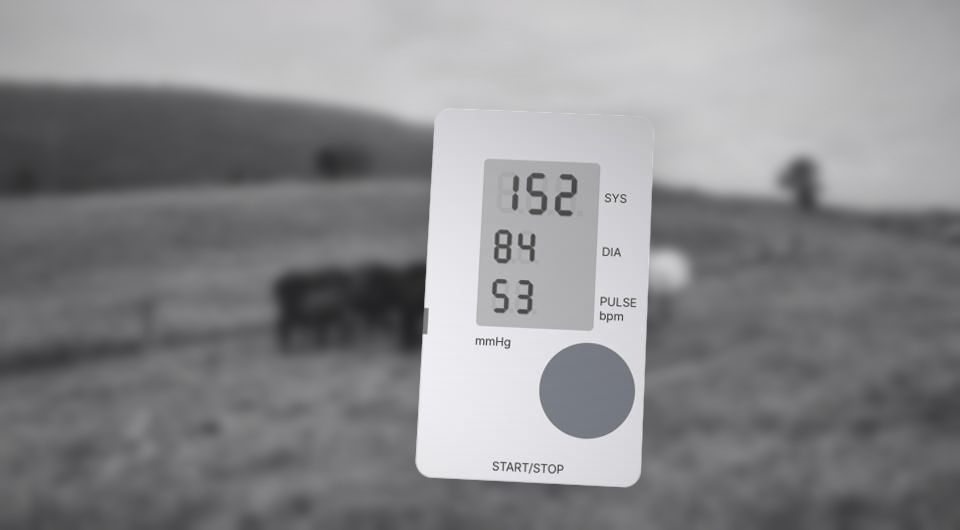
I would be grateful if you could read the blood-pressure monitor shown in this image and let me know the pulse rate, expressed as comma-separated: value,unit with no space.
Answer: 53,bpm
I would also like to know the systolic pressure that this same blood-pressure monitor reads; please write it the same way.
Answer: 152,mmHg
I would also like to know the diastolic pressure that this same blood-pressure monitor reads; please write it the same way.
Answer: 84,mmHg
